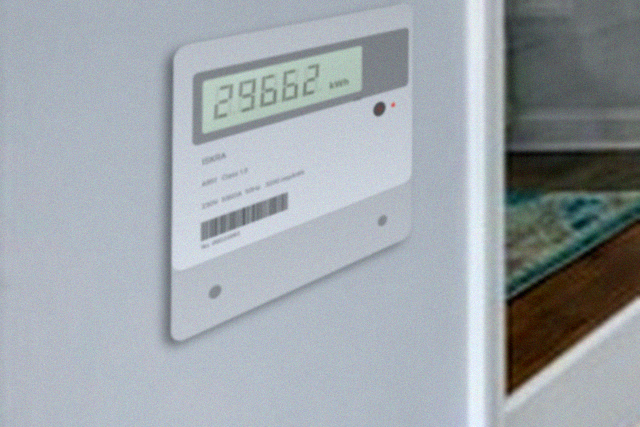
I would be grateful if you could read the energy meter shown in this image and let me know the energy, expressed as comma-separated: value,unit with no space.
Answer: 29662,kWh
